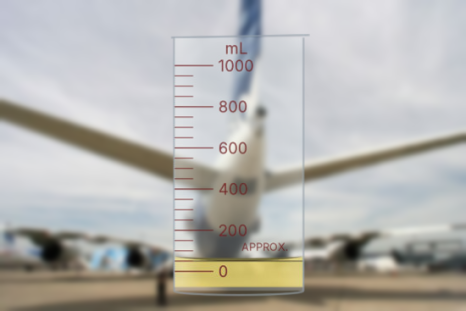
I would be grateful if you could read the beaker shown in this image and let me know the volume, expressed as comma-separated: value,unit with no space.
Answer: 50,mL
